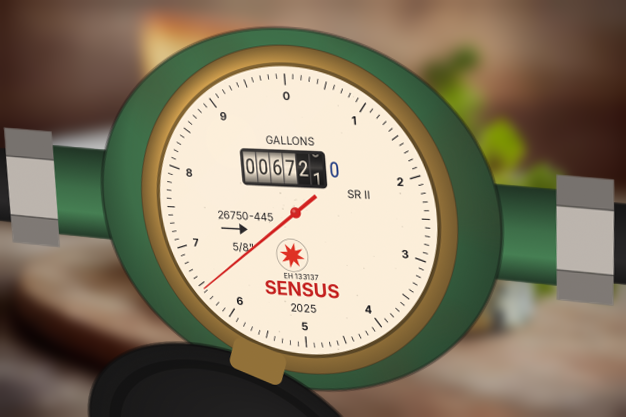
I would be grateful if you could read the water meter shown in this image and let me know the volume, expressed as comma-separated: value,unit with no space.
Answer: 67206.4,gal
